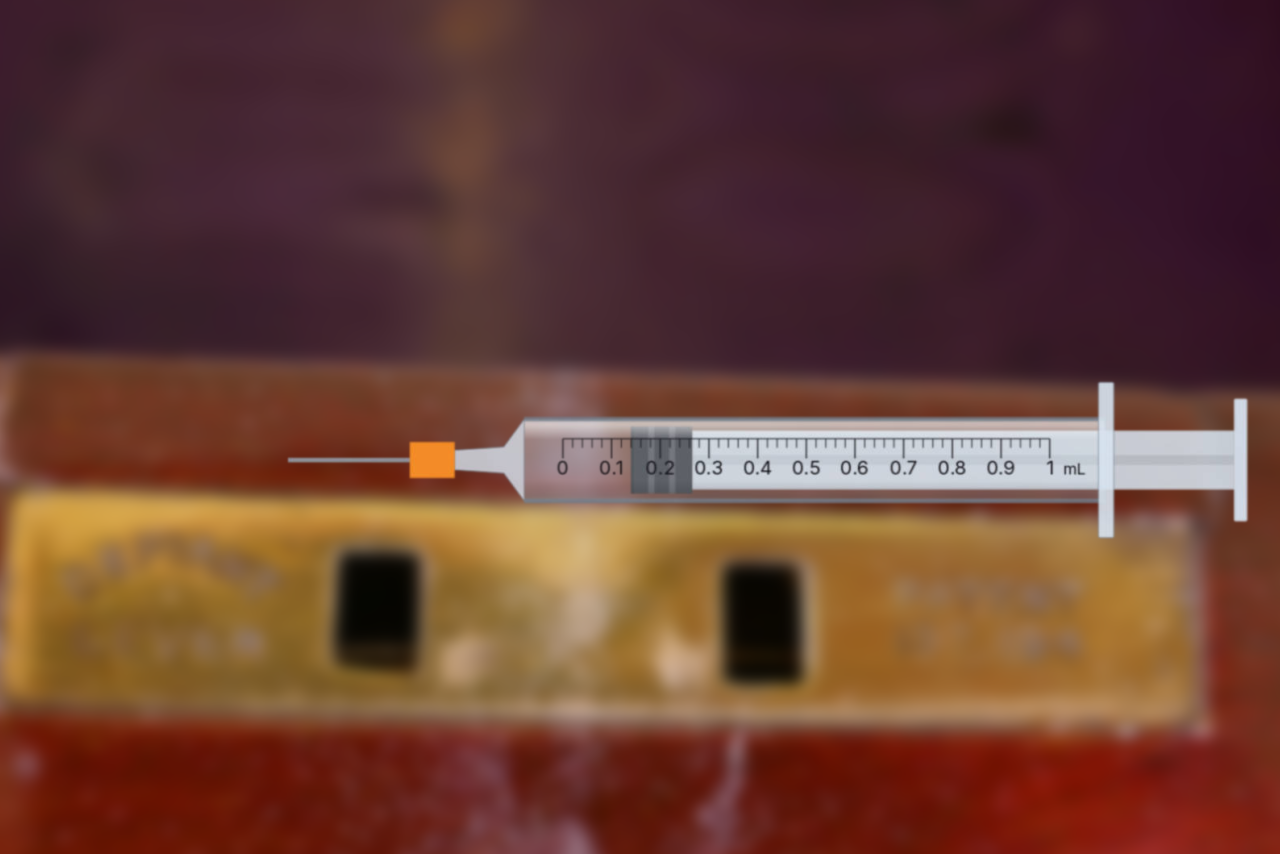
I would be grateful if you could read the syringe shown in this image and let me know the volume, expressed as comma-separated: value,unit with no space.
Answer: 0.14,mL
